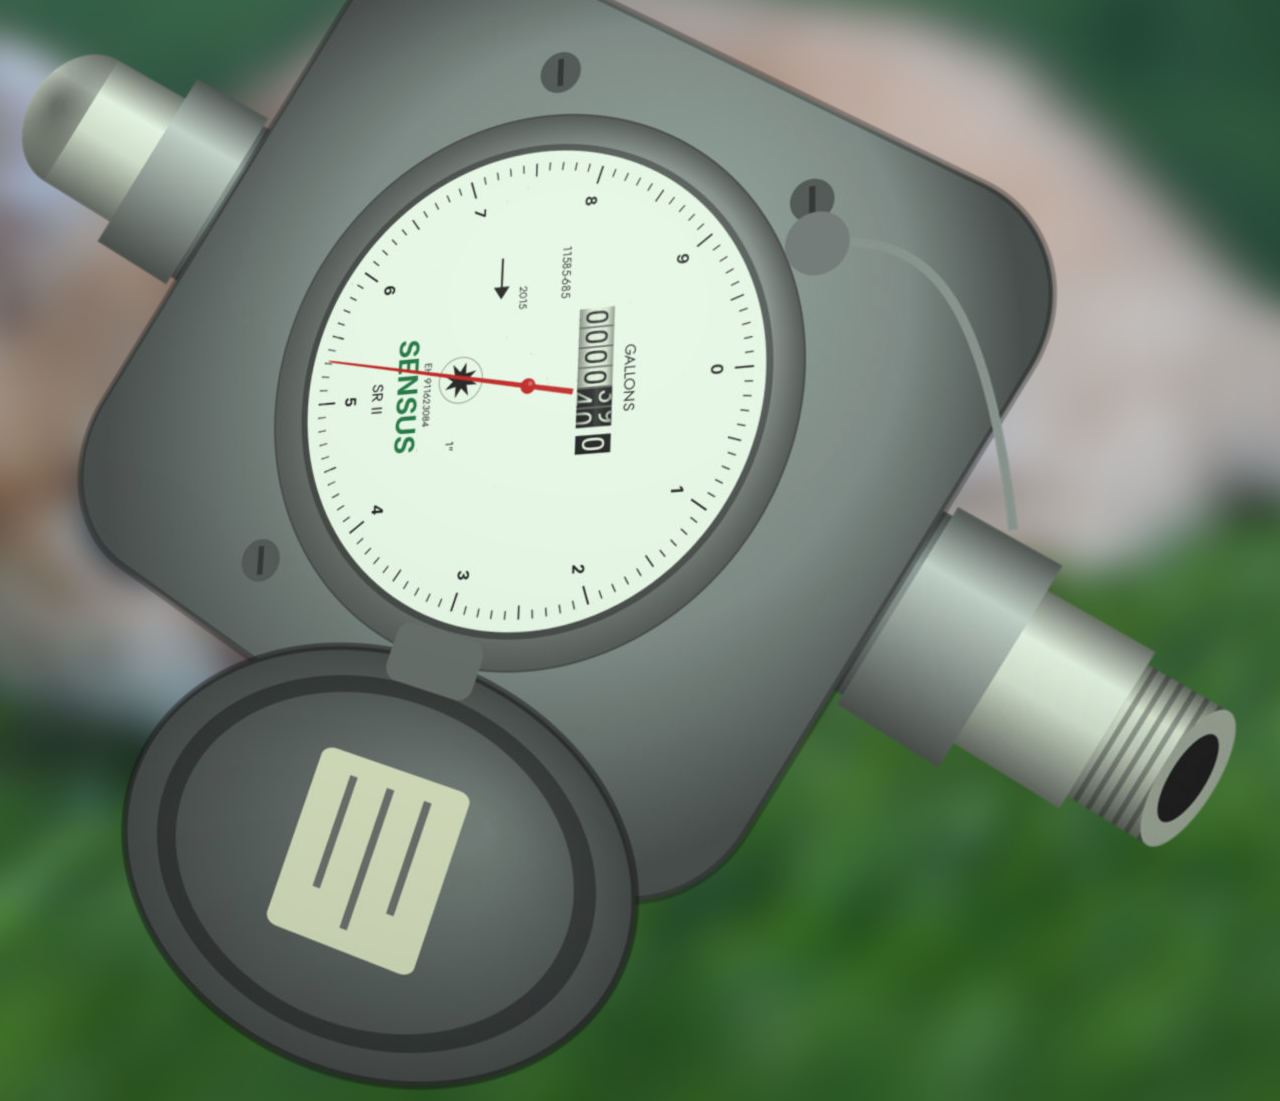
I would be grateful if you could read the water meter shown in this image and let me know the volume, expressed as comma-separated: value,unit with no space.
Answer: 395.3,gal
